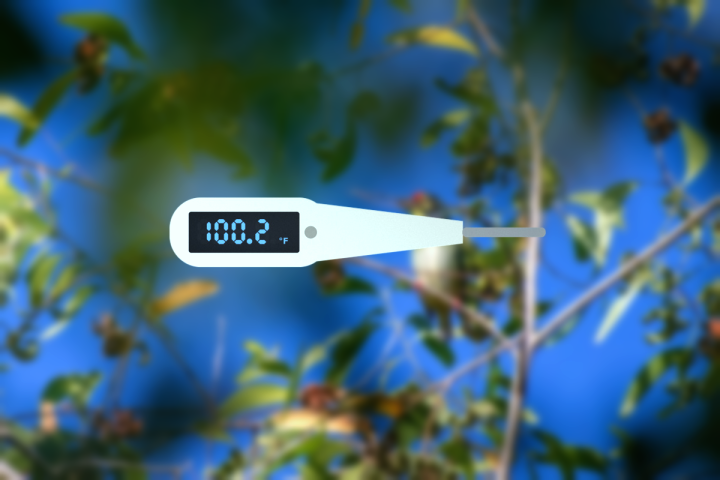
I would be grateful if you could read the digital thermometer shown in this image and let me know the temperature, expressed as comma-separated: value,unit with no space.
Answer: 100.2,°F
